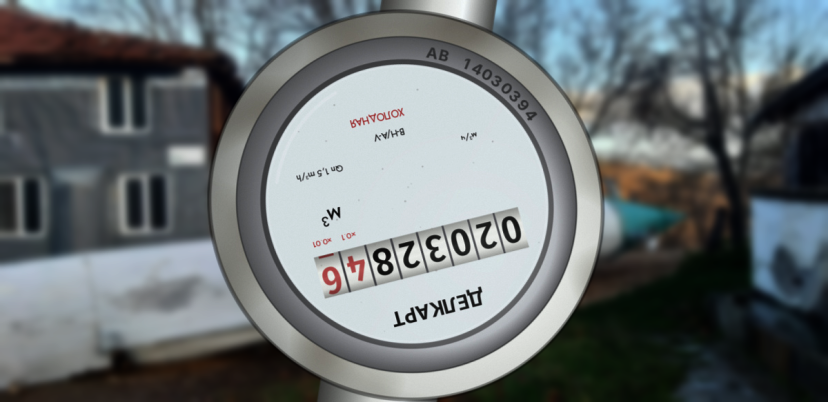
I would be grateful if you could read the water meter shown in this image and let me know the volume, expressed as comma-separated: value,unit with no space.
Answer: 20328.46,m³
